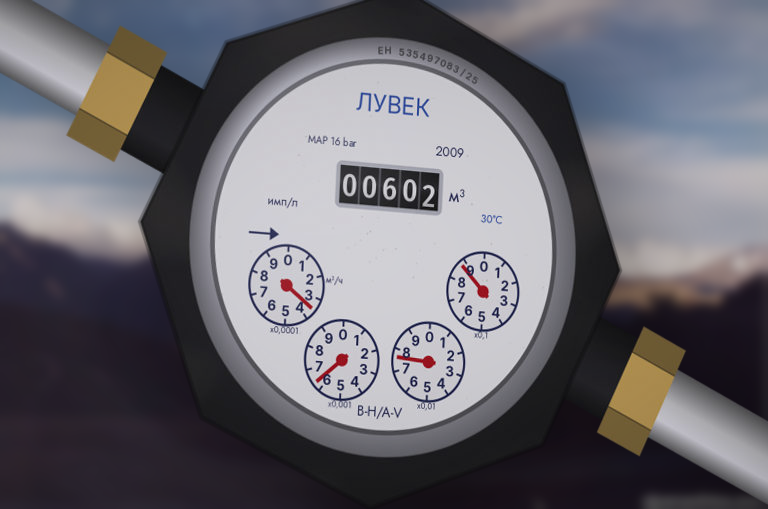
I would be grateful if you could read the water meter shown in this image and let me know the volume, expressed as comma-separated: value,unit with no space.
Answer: 601.8763,m³
